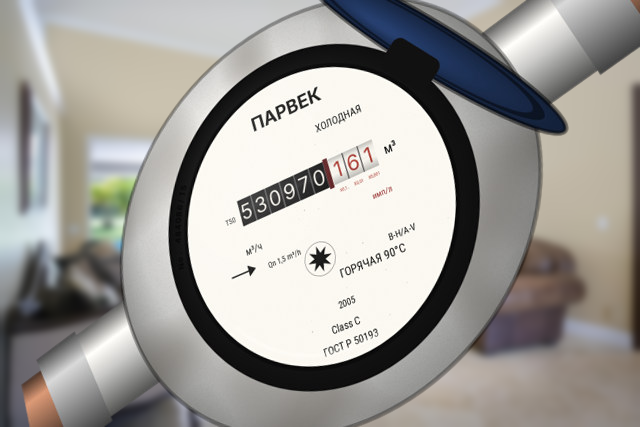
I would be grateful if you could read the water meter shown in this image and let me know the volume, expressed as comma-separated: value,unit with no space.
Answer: 530970.161,m³
